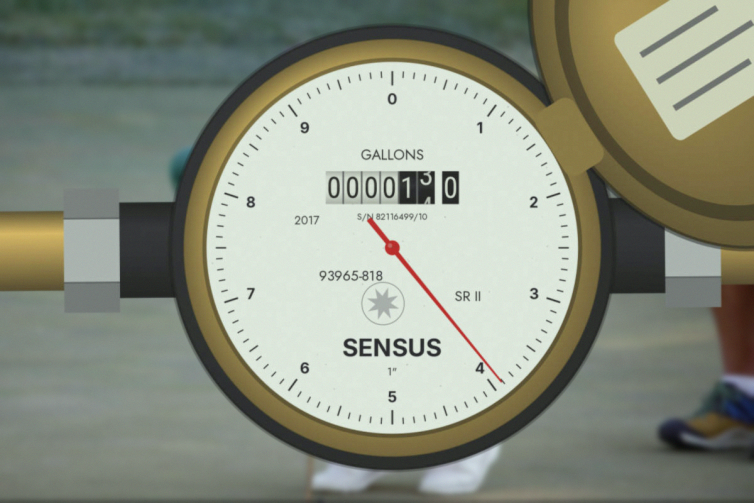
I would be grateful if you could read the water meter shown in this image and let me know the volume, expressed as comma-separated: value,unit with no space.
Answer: 133.9,gal
